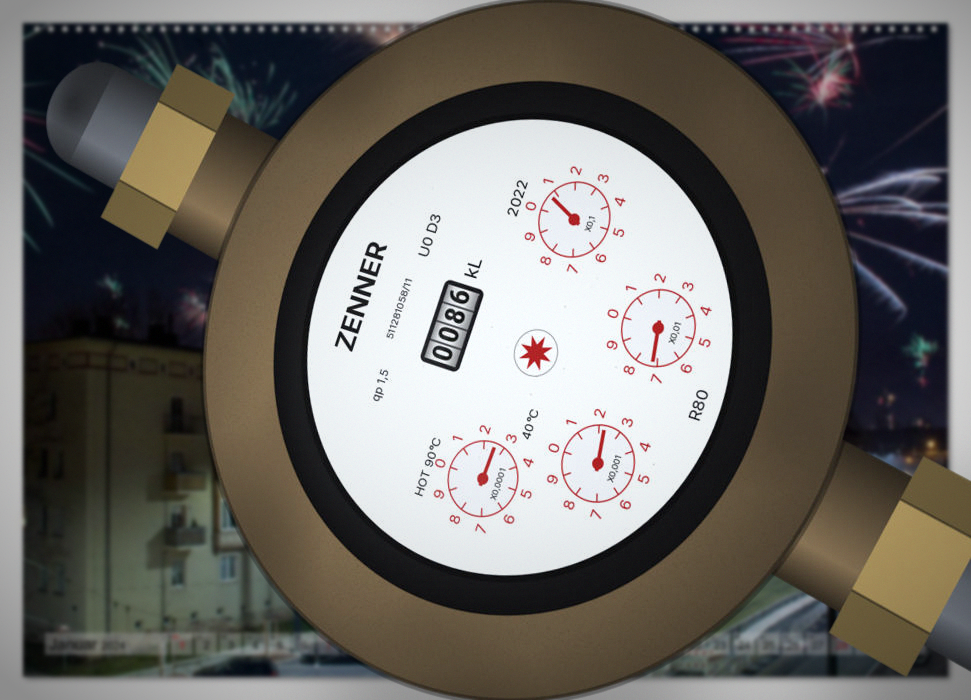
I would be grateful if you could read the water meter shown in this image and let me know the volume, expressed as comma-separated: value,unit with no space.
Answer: 86.0722,kL
